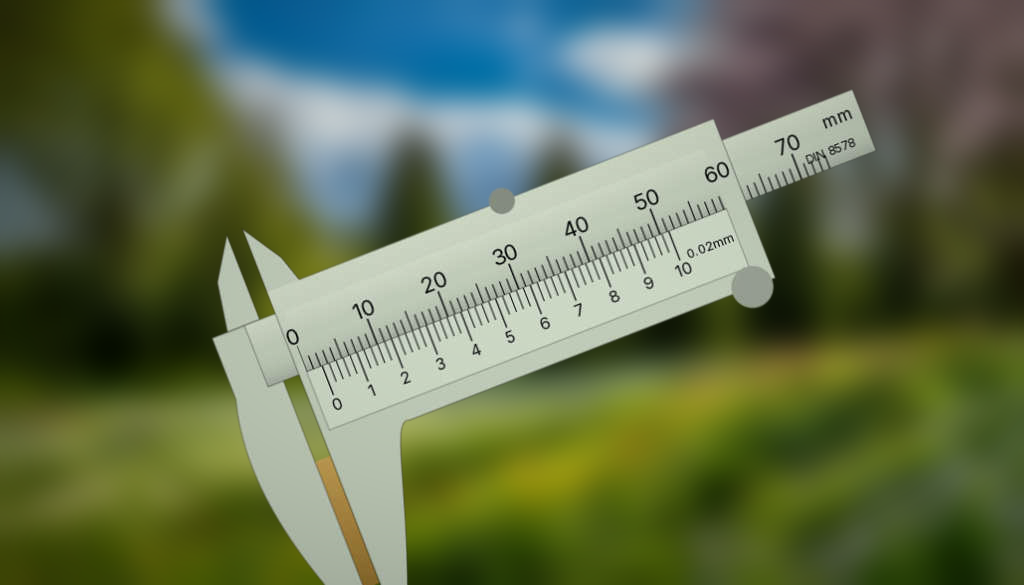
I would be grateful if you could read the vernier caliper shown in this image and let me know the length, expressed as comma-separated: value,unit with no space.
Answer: 2.2,mm
